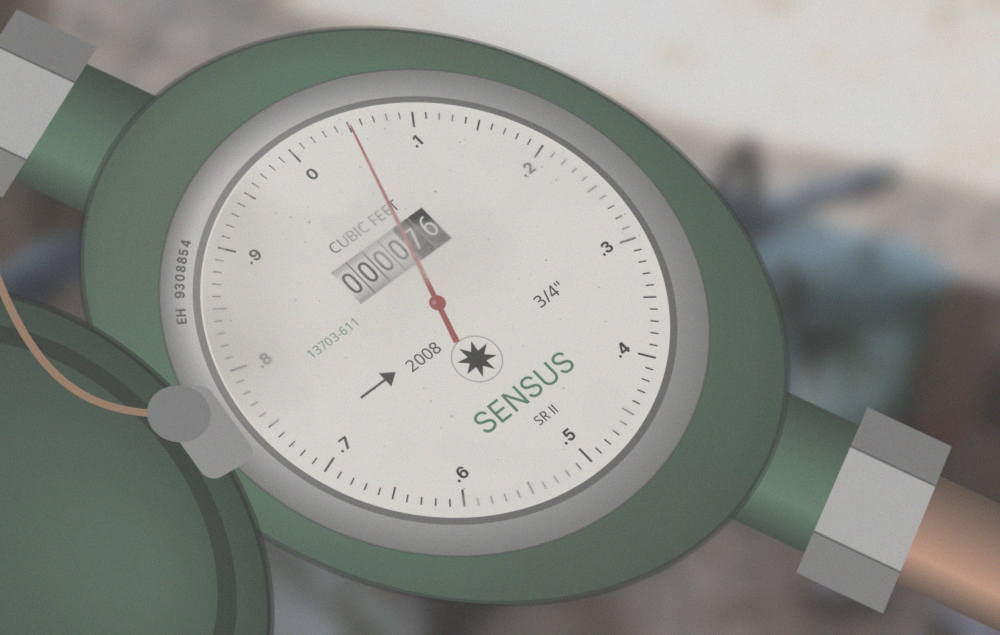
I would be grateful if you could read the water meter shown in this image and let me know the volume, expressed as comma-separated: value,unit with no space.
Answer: 76.05,ft³
